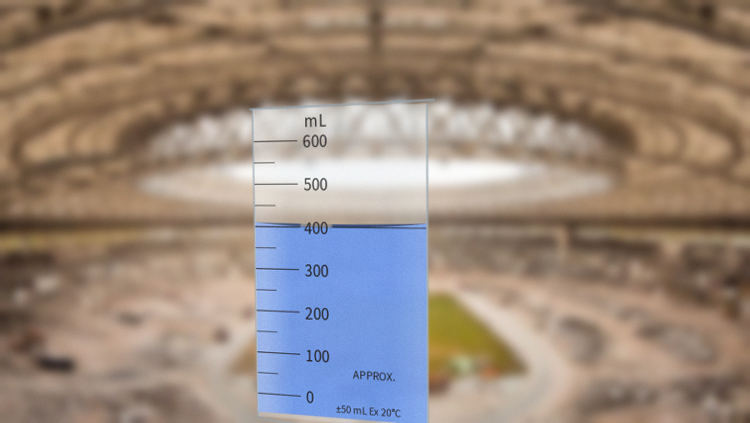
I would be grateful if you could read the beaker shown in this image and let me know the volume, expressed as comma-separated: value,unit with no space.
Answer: 400,mL
